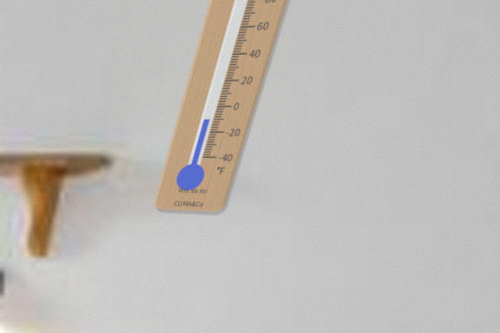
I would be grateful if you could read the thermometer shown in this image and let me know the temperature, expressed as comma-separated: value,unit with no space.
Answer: -10,°F
